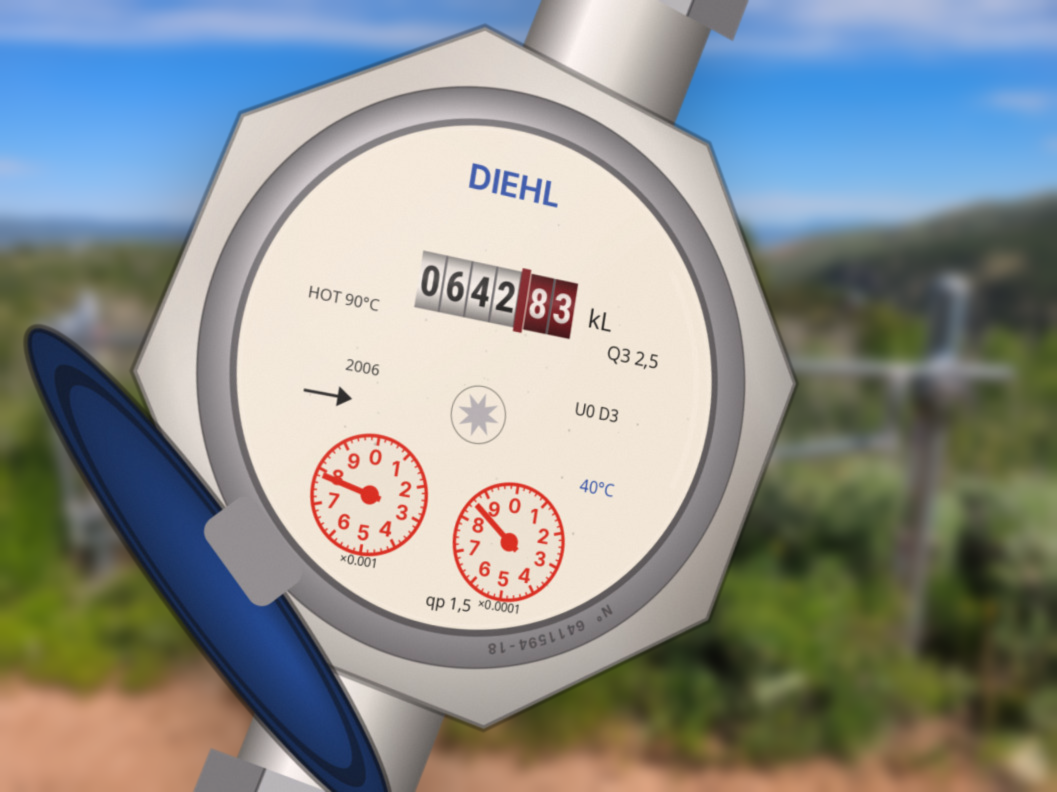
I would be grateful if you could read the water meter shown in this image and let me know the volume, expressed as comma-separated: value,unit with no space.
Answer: 642.8378,kL
